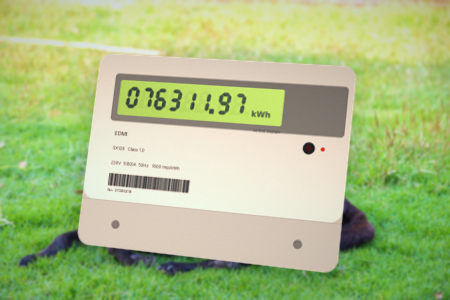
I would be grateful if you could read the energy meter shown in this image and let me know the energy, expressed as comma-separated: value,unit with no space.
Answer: 76311.97,kWh
